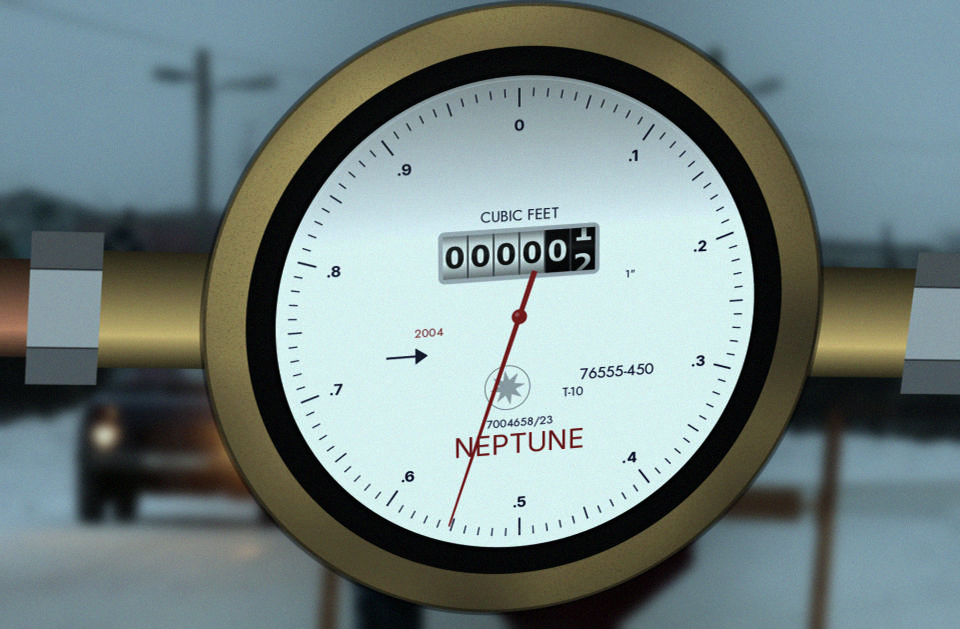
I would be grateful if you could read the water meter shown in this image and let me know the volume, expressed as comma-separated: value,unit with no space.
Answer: 1.55,ft³
